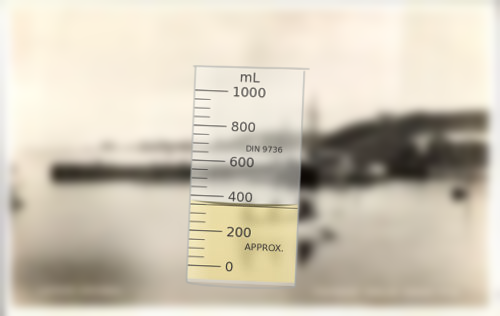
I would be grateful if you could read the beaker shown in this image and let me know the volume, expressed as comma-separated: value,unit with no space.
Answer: 350,mL
